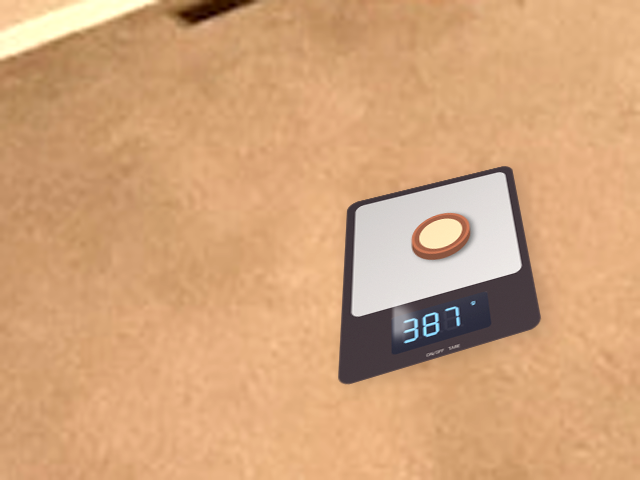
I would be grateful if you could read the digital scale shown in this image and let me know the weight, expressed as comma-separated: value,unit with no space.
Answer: 387,g
